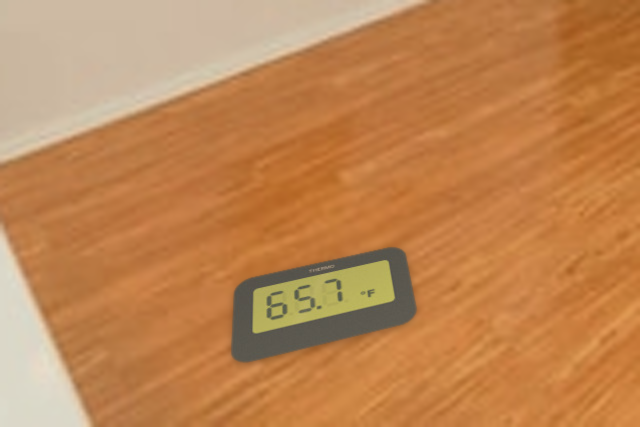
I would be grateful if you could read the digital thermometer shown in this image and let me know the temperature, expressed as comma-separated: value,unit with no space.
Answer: 65.7,°F
